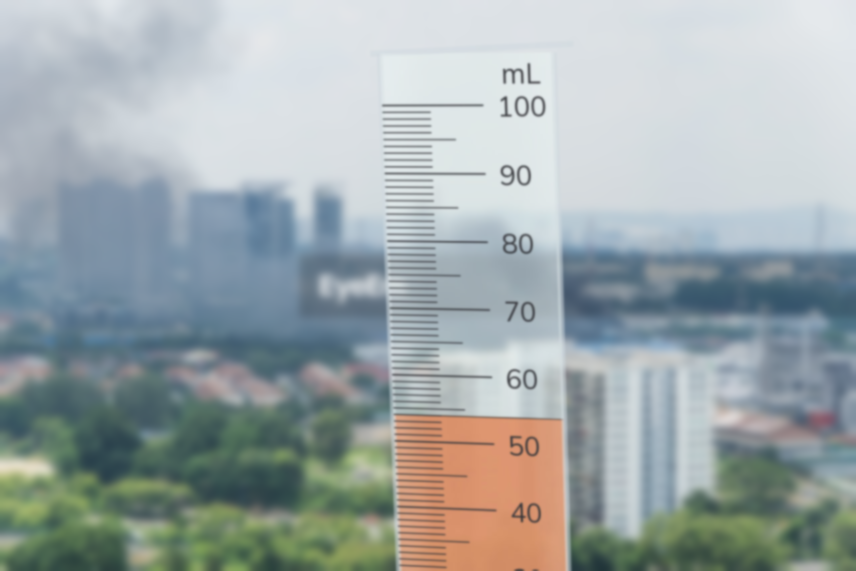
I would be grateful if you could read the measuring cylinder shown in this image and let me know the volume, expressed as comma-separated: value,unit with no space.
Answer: 54,mL
